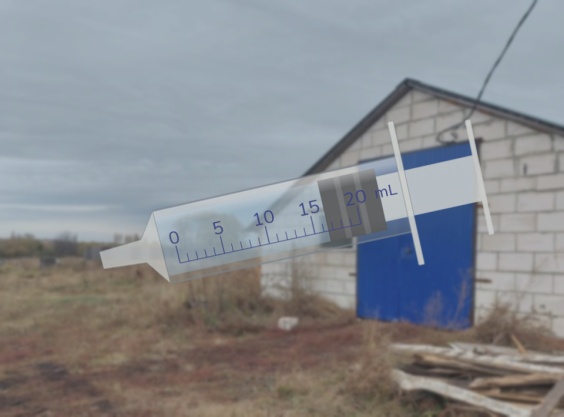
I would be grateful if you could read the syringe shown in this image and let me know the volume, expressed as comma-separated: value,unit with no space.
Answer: 16.5,mL
